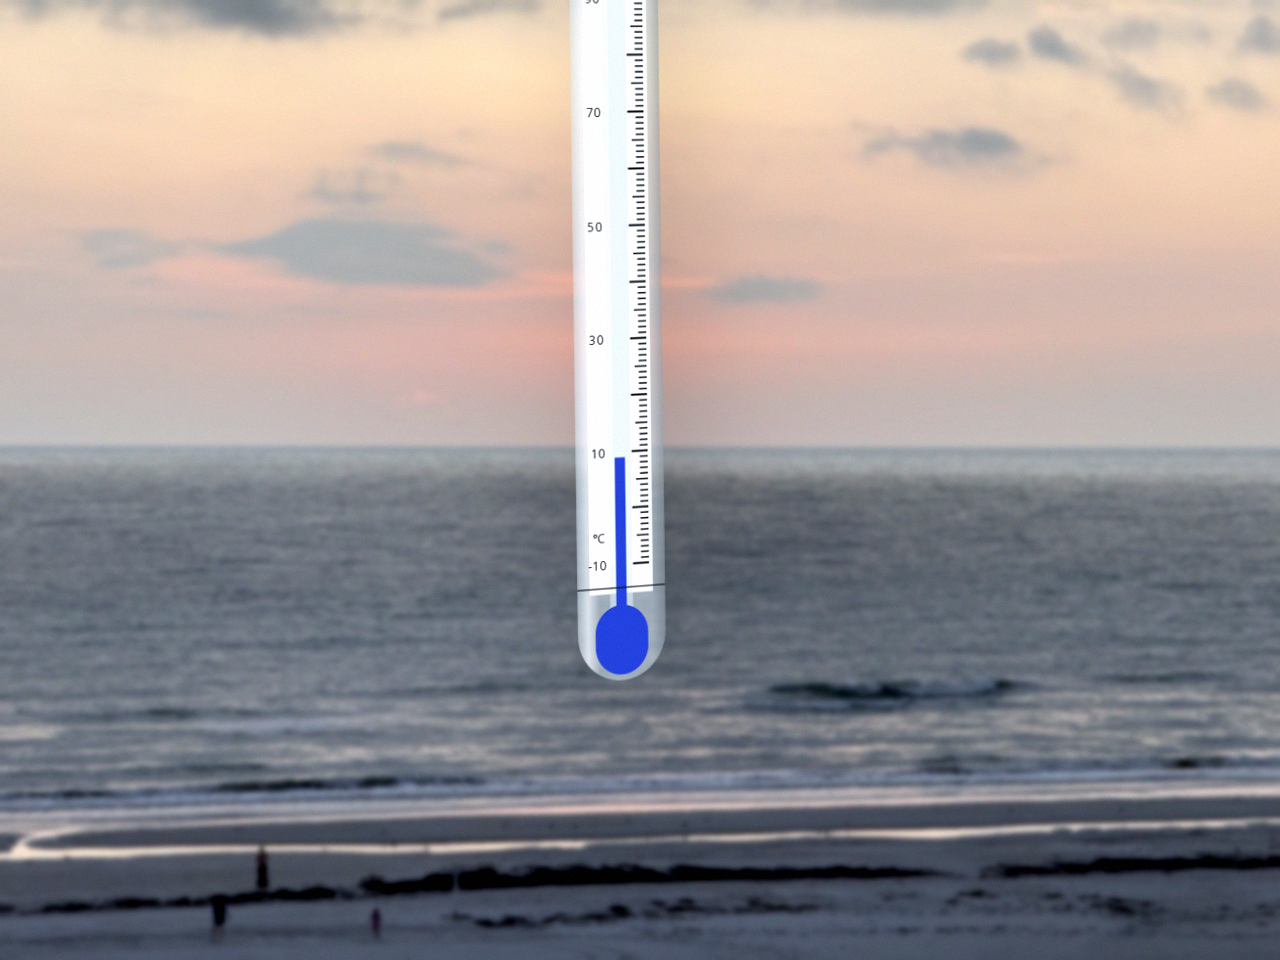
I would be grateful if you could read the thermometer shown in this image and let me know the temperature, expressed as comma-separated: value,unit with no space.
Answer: 9,°C
